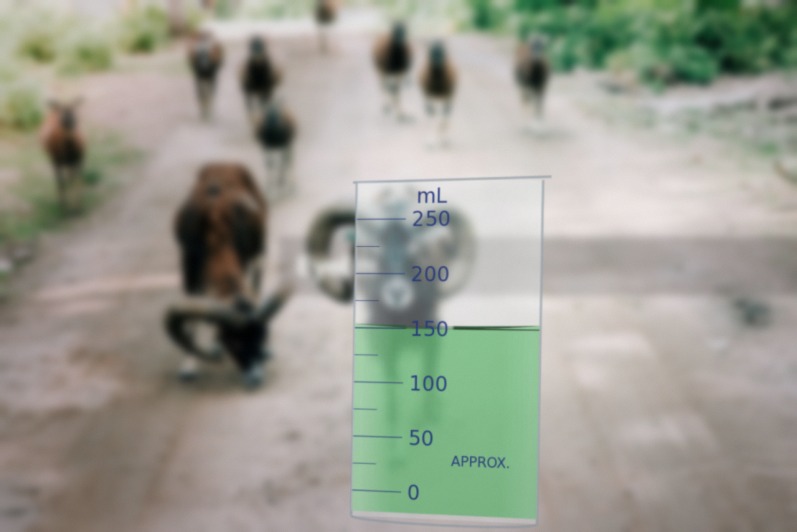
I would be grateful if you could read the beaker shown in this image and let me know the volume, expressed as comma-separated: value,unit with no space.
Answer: 150,mL
